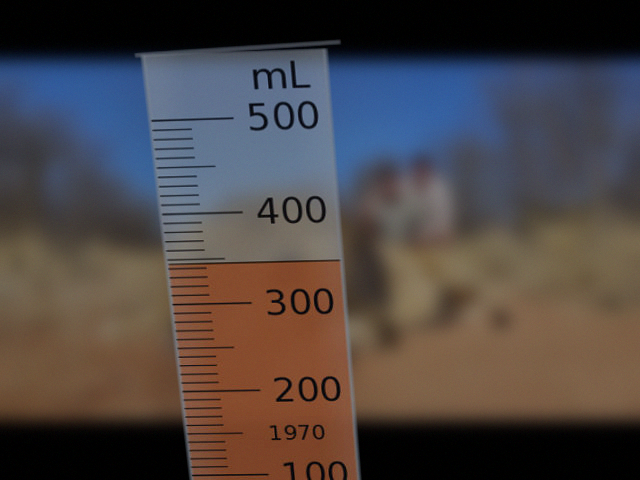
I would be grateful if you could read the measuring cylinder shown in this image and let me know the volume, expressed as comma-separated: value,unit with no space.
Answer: 345,mL
